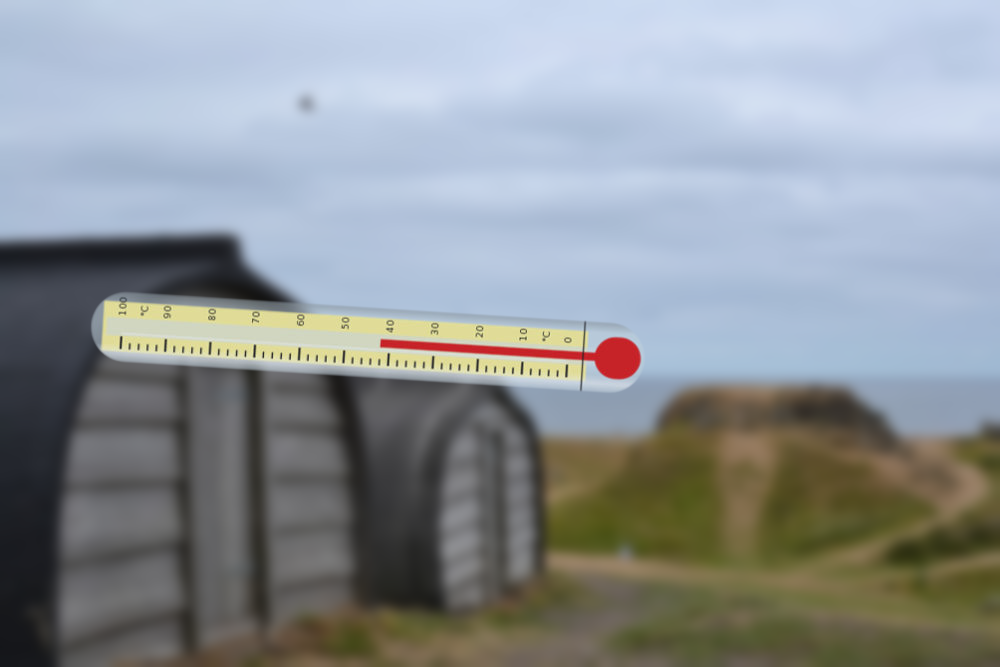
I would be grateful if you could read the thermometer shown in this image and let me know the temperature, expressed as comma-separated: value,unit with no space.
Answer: 42,°C
